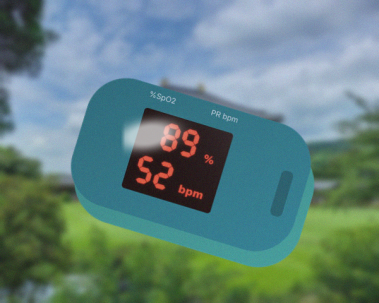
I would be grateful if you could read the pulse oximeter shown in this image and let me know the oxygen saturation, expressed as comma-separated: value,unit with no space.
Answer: 89,%
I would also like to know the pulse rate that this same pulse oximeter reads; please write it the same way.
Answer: 52,bpm
